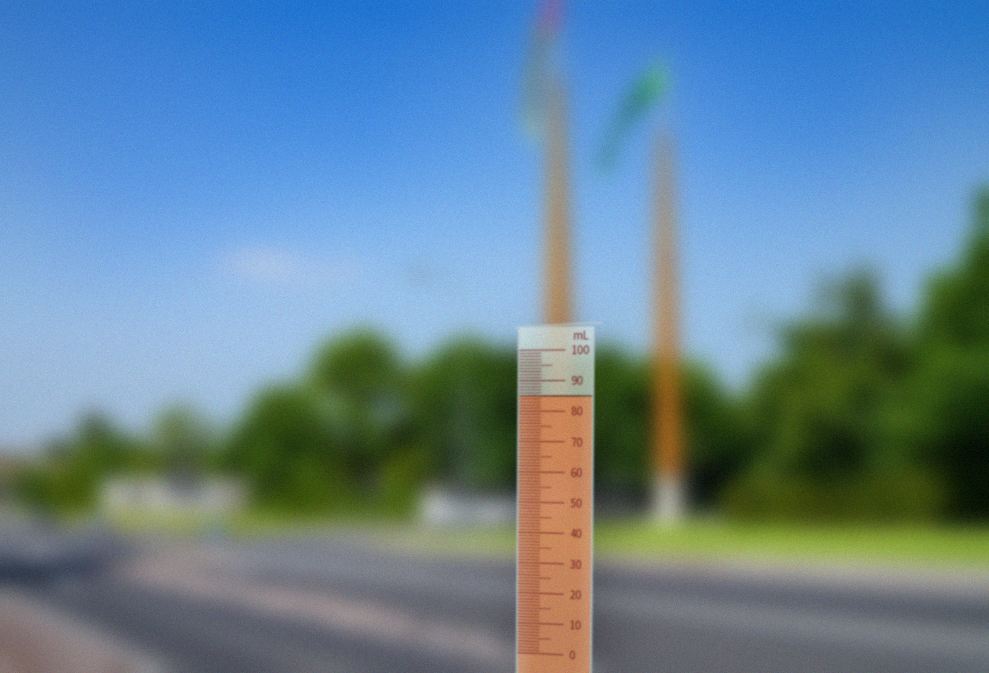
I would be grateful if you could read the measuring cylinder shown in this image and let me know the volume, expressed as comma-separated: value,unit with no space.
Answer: 85,mL
